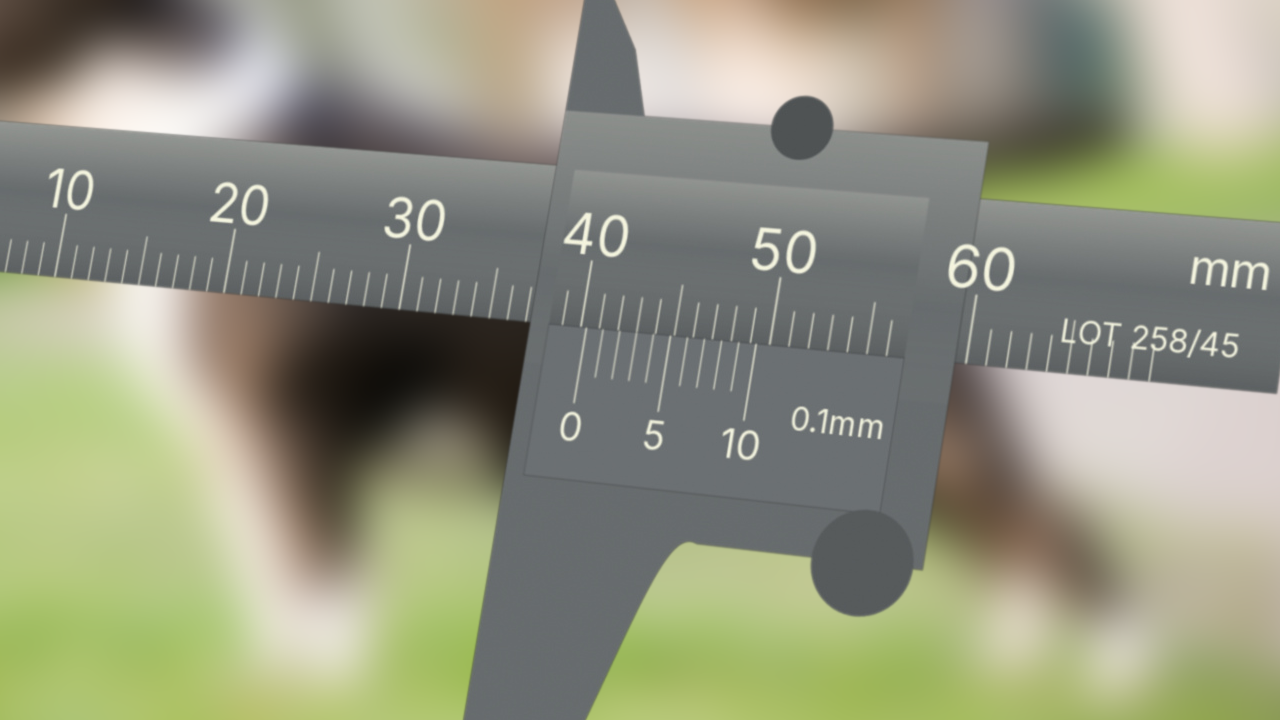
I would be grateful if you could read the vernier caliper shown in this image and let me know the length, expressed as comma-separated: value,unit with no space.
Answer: 40.3,mm
